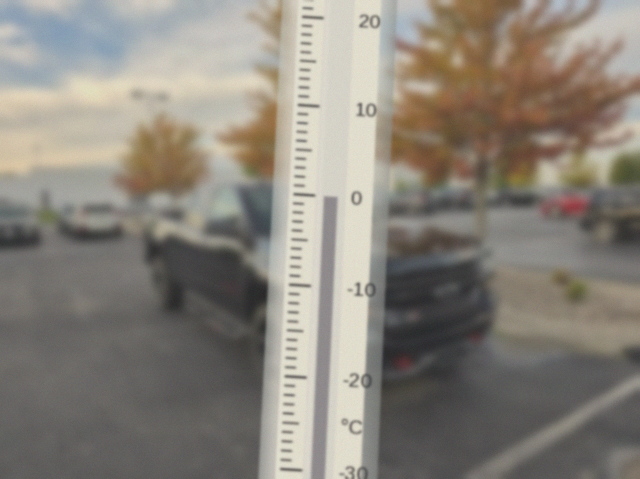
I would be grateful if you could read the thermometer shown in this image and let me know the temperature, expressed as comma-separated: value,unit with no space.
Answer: 0,°C
